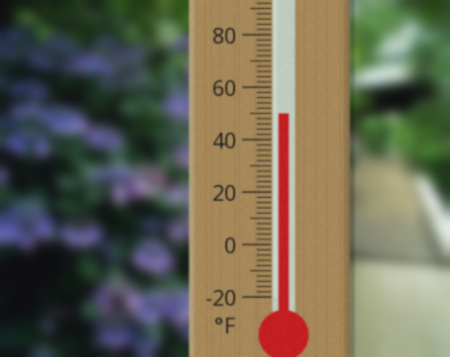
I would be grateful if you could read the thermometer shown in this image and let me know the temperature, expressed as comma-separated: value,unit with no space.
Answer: 50,°F
